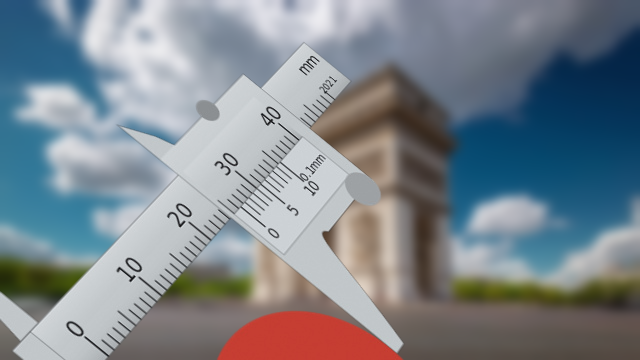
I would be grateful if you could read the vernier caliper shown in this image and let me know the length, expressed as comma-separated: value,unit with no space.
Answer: 26.4,mm
